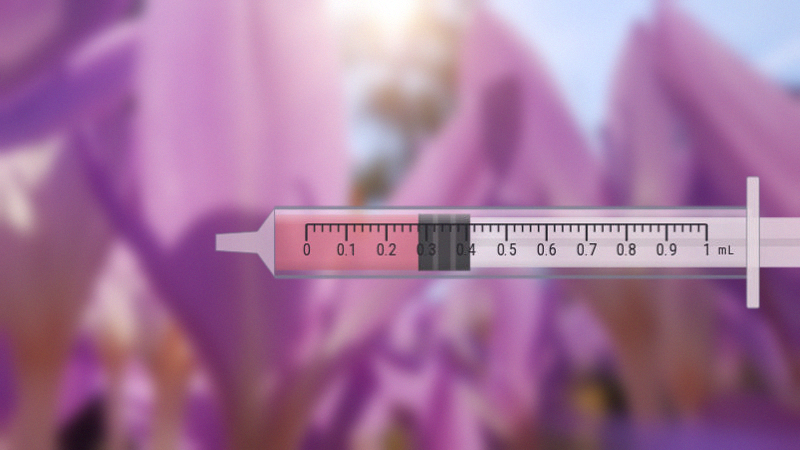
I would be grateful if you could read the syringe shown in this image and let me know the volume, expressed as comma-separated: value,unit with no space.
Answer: 0.28,mL
